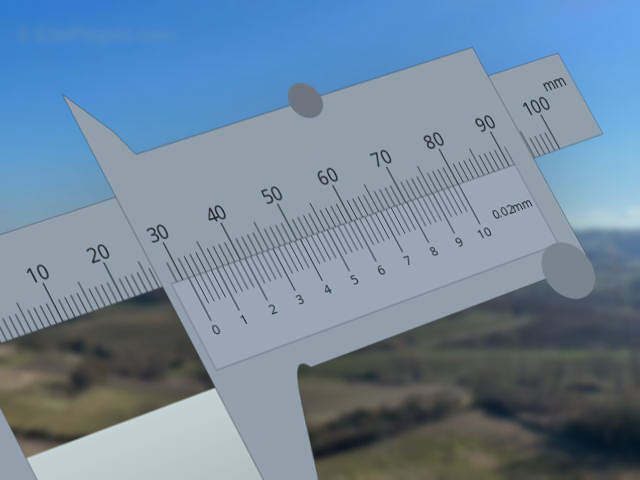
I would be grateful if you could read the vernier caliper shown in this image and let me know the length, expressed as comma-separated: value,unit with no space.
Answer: 31.0,mm
